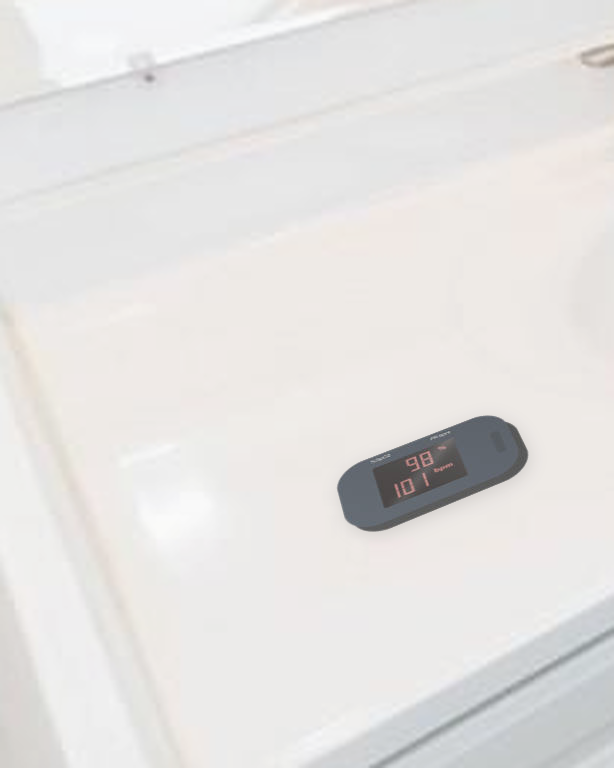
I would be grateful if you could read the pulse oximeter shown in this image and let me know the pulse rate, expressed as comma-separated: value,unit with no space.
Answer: 101,bpm
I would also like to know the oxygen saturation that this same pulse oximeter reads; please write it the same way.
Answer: 98,%
